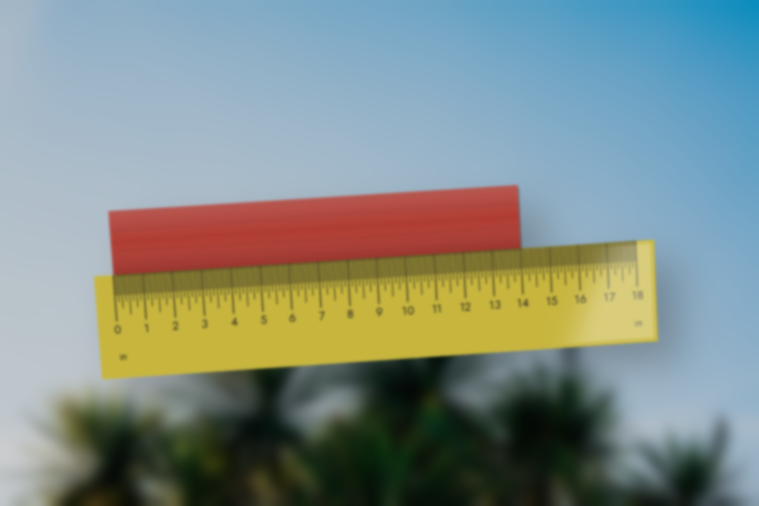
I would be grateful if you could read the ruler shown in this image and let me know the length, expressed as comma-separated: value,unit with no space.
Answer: 14,in
